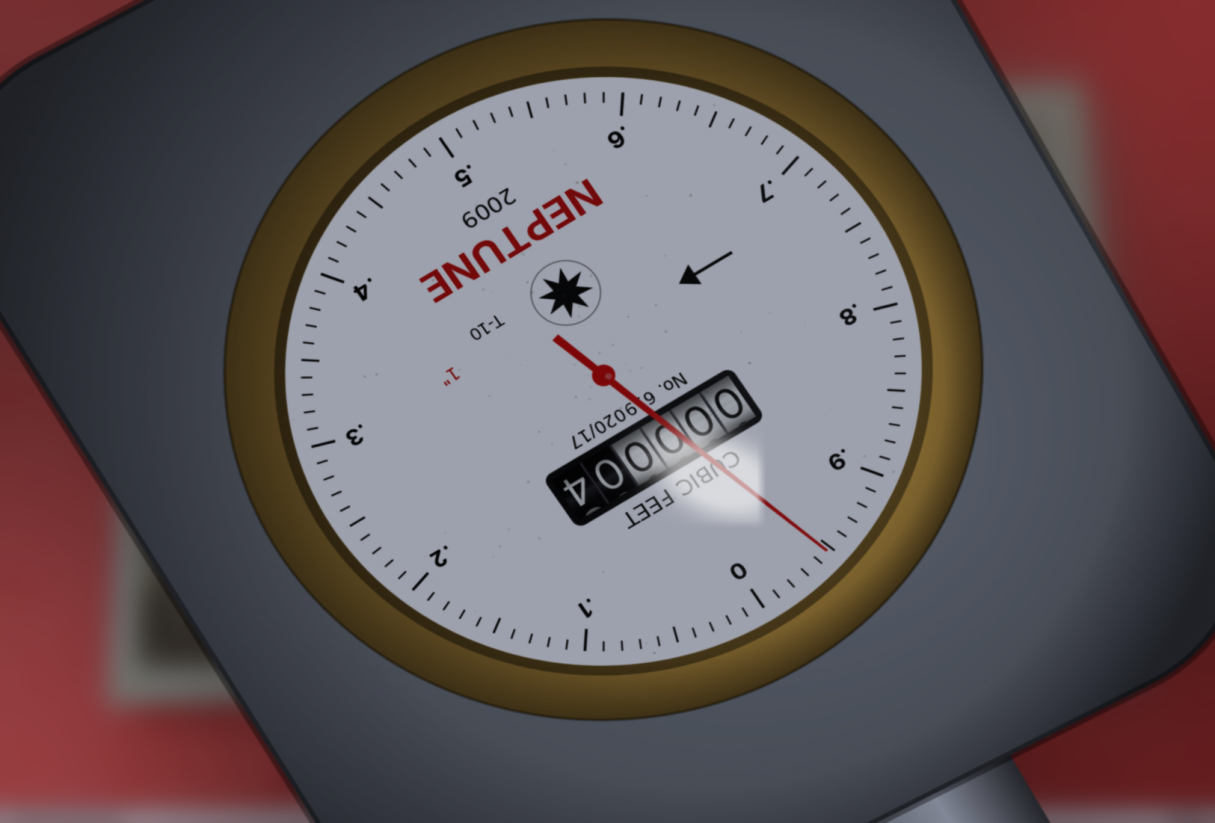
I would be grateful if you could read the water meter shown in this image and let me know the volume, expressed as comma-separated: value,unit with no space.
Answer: 3.95,ft³
